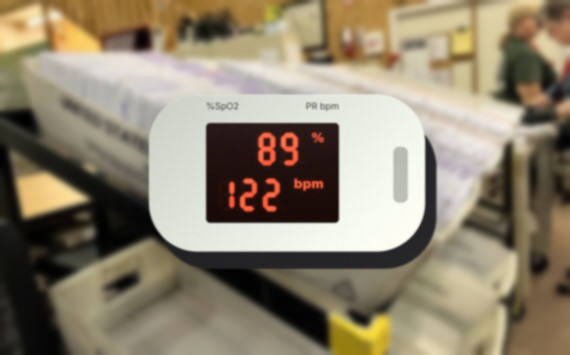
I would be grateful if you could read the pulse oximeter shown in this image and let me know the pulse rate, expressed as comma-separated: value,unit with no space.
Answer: 122,bpm
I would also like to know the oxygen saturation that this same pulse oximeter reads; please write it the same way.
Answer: 89,%
